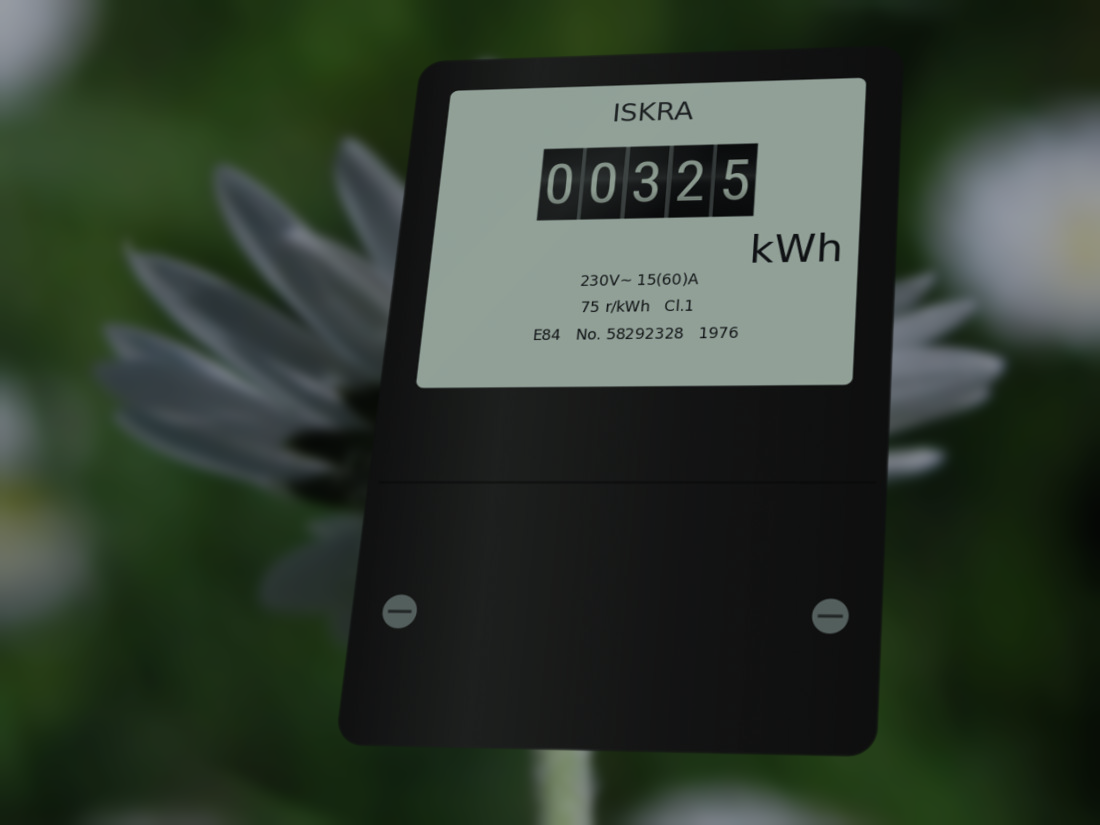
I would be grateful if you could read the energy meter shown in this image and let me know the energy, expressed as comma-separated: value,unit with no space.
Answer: 325,kWh
